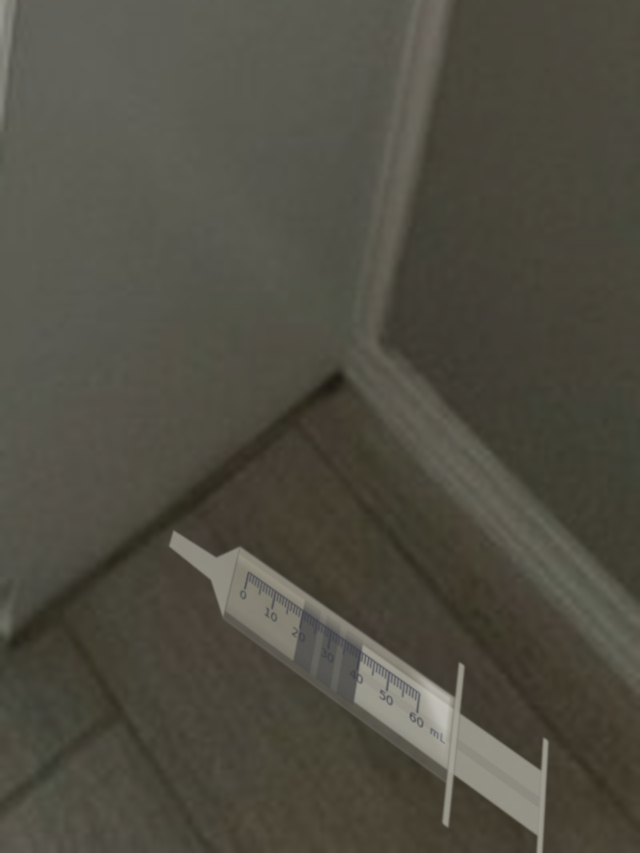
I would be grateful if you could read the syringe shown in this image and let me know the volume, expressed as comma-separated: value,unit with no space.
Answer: 20,mL
